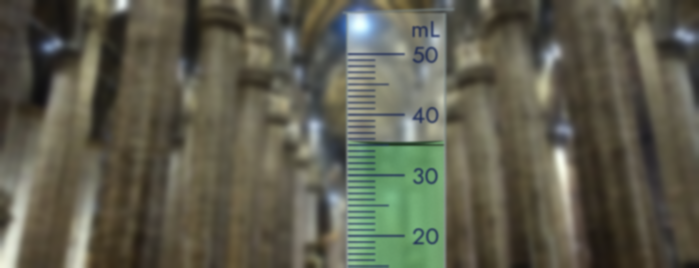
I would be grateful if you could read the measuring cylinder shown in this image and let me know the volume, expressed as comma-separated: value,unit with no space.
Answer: 35,mL
